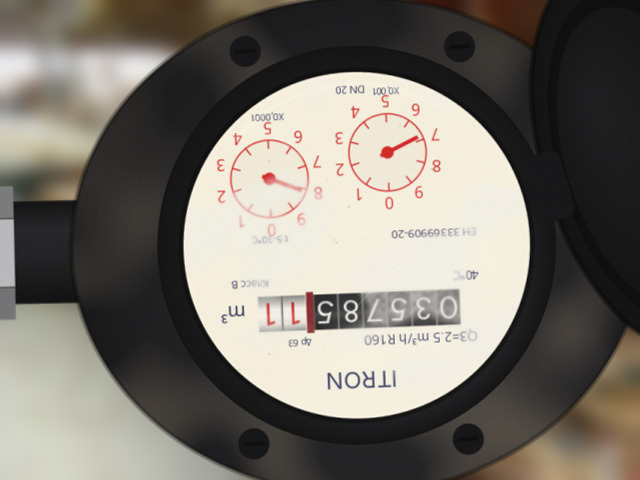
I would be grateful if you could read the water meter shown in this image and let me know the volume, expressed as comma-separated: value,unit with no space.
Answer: 35785.1168,m³
